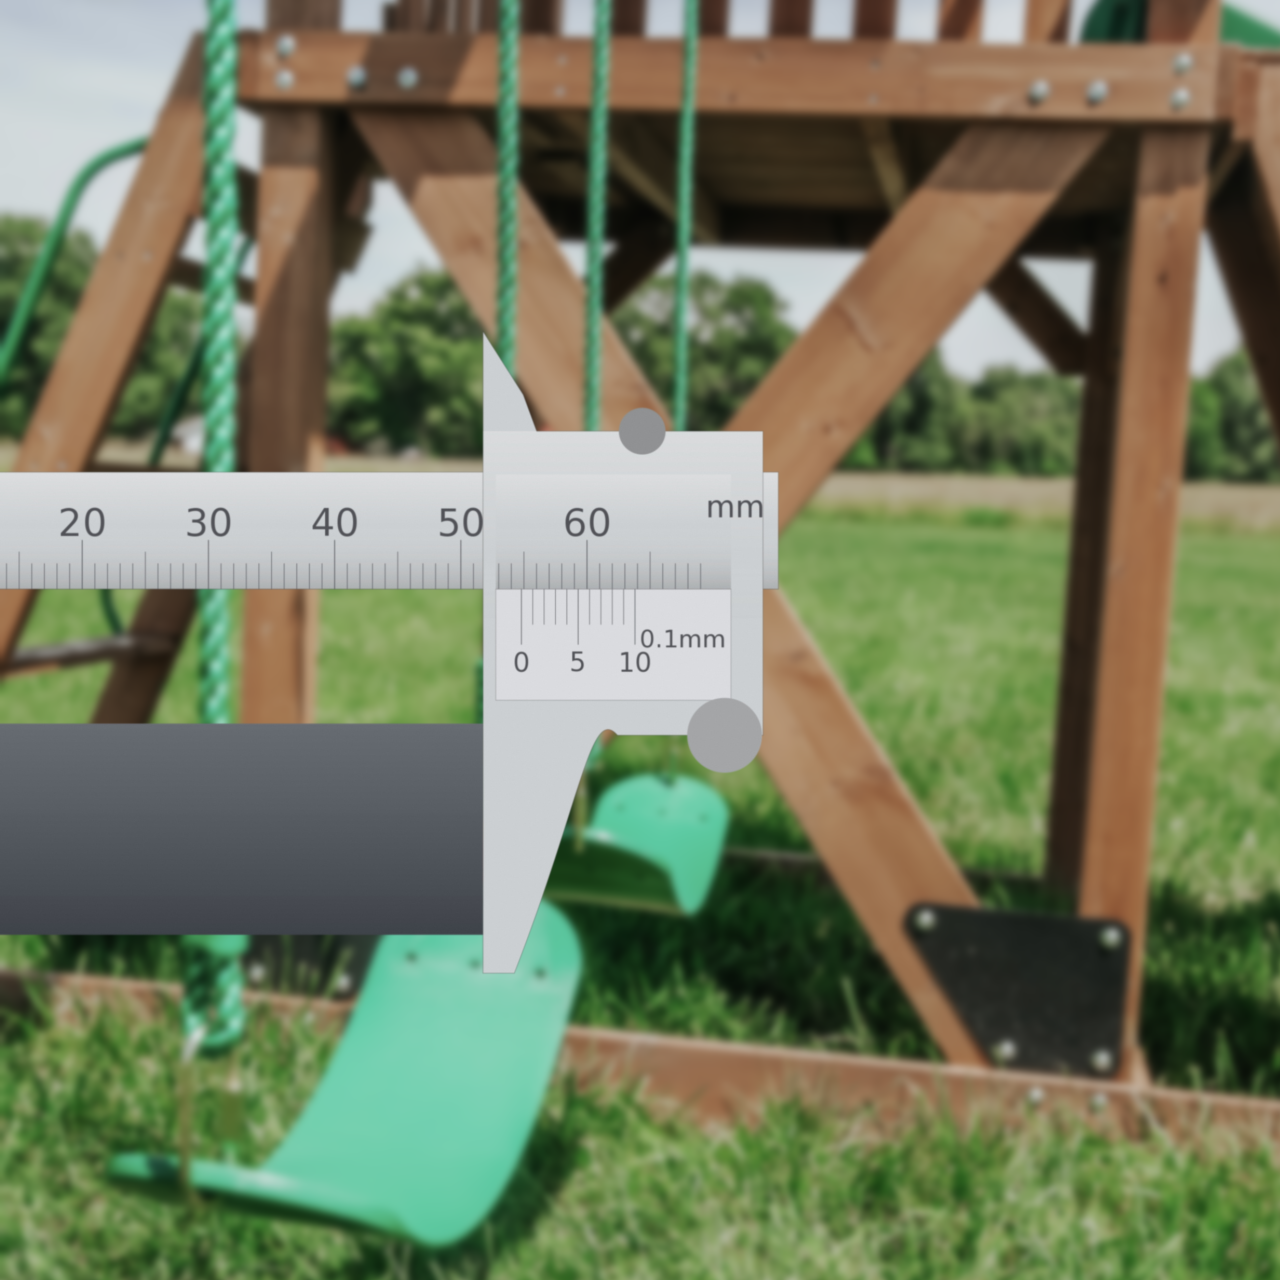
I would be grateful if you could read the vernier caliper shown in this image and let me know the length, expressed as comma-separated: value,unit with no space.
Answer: 54.8,mm
